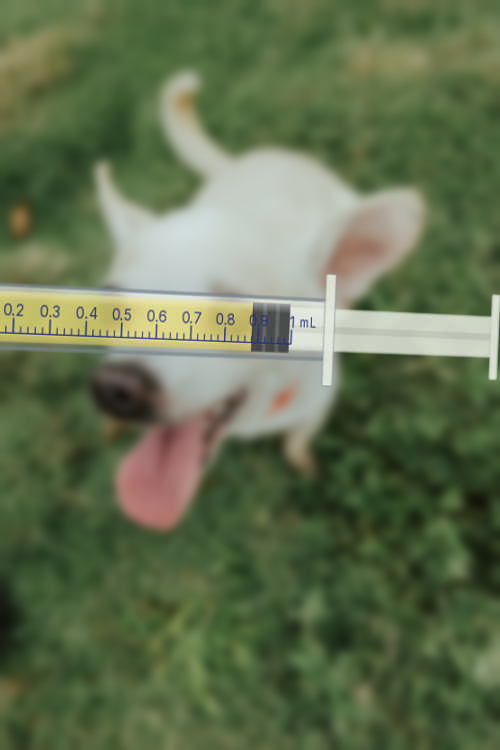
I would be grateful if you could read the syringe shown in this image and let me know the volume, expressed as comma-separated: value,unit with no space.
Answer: 0.88,mL
